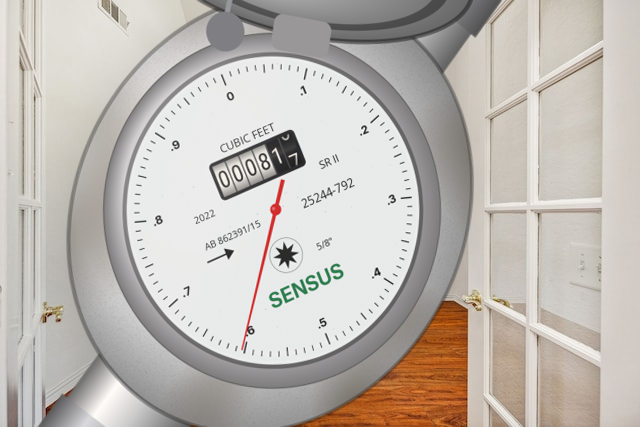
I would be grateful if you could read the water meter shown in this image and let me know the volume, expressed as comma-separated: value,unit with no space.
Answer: 816.60,ft³
